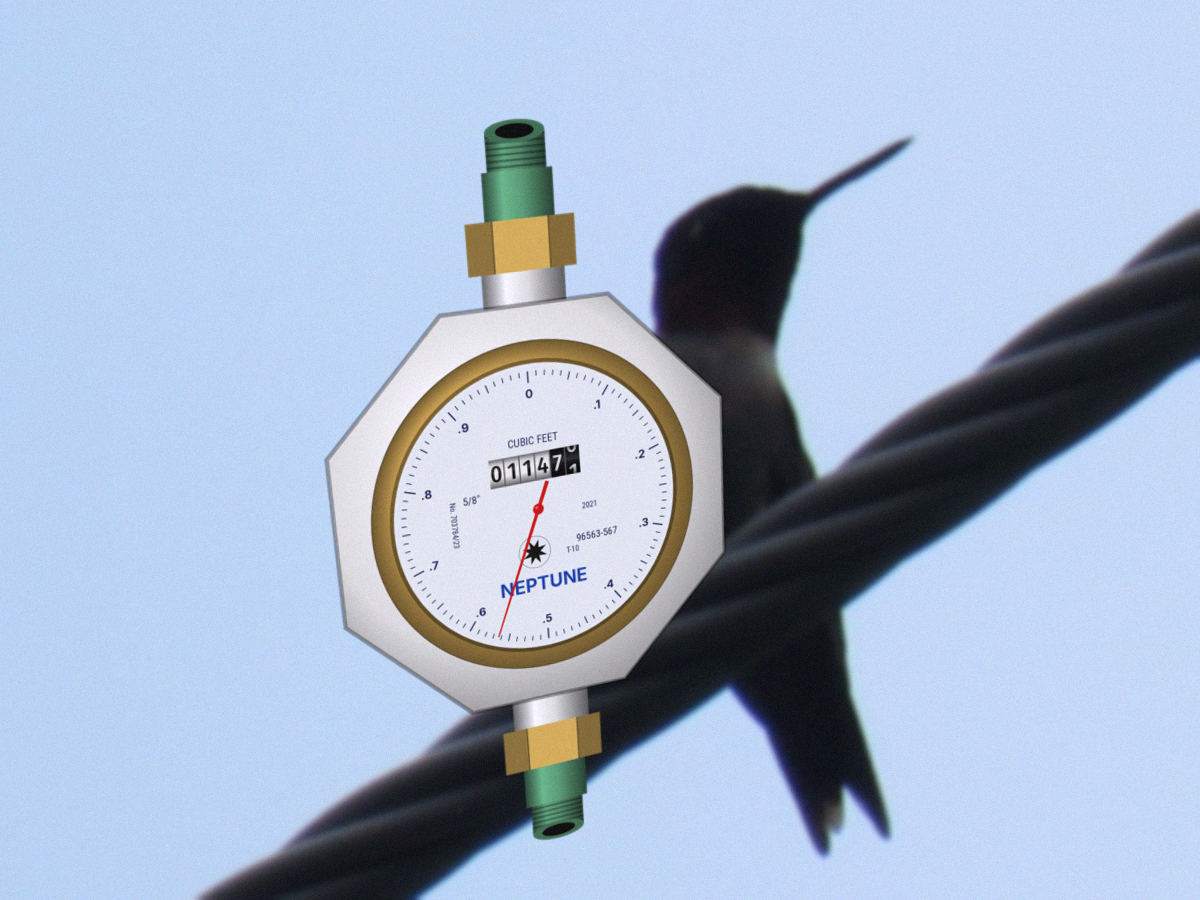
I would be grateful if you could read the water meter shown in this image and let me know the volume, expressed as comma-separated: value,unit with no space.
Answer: 11470.56,ft³
